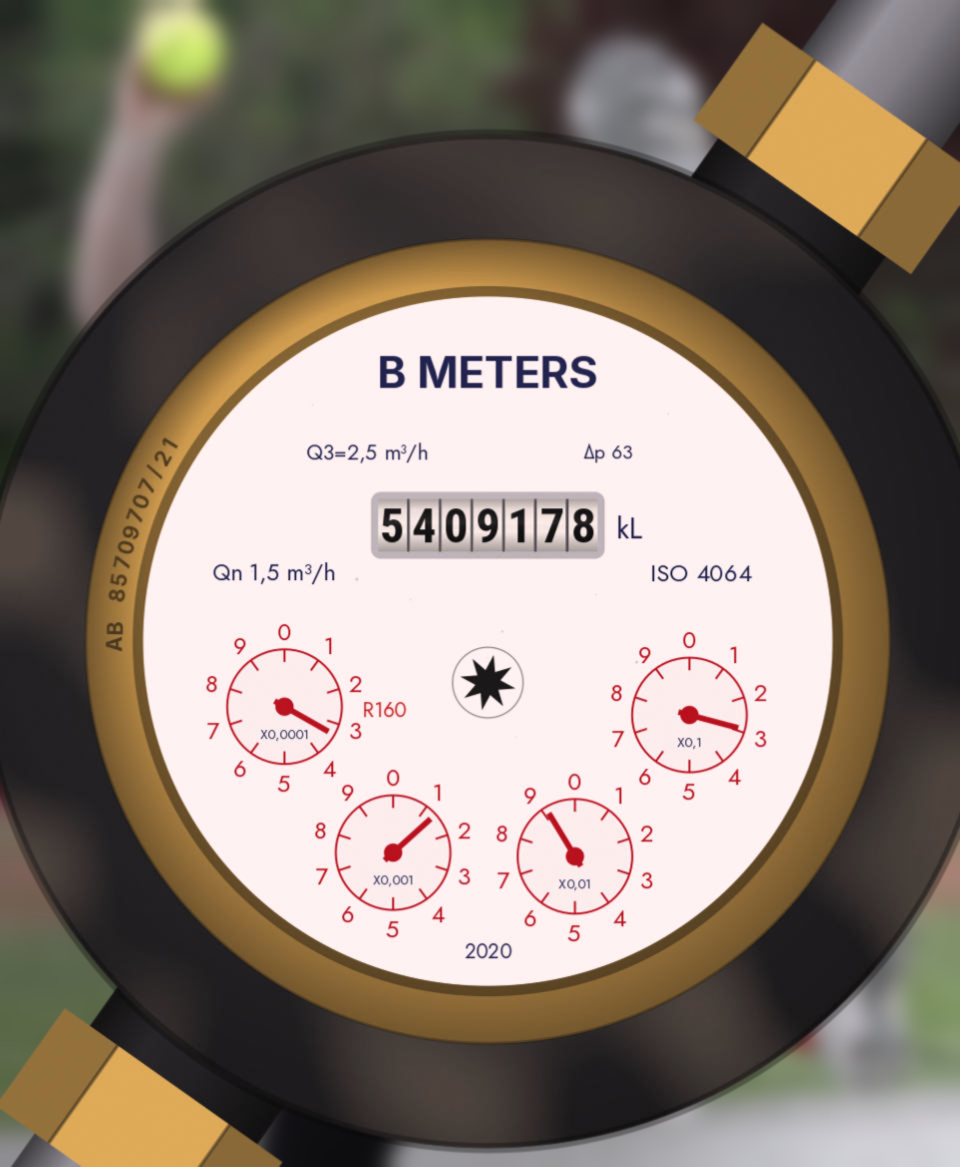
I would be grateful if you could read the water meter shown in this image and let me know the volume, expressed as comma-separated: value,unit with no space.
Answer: 5409178.2913,kL
